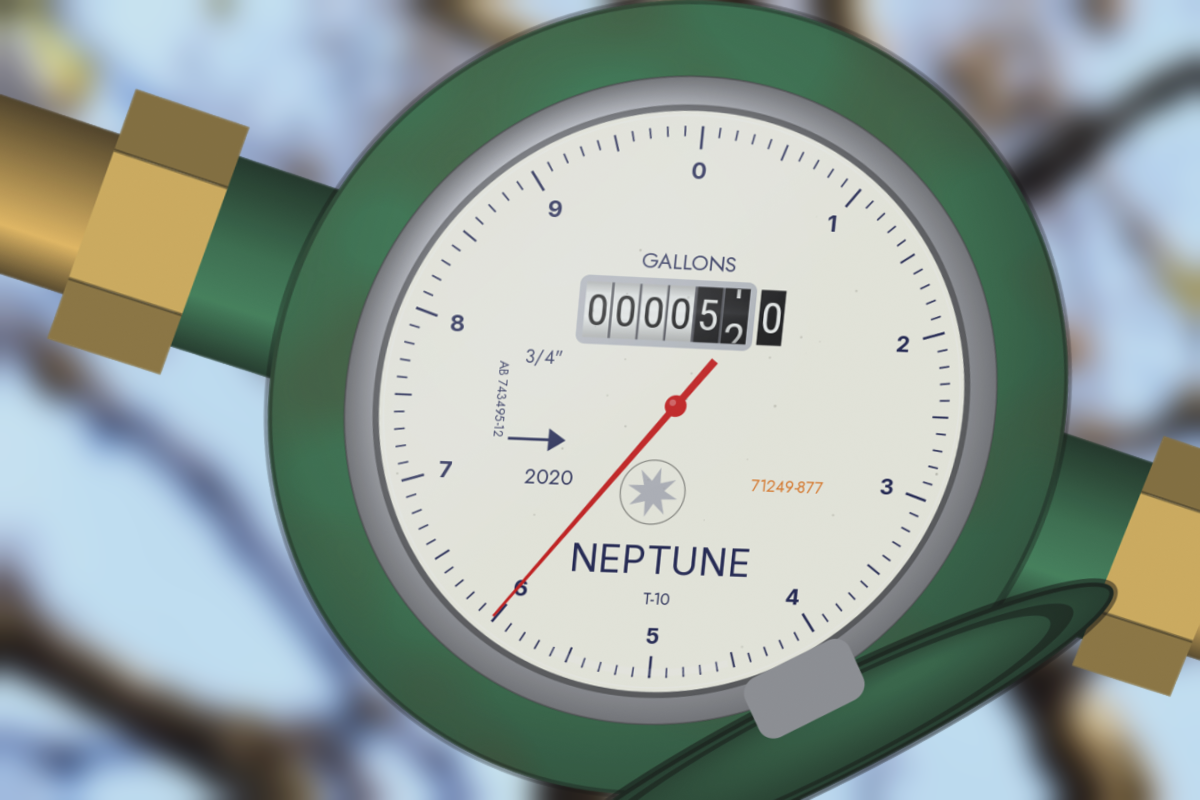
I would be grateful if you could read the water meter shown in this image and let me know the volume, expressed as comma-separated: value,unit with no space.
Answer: 516.0,gal
